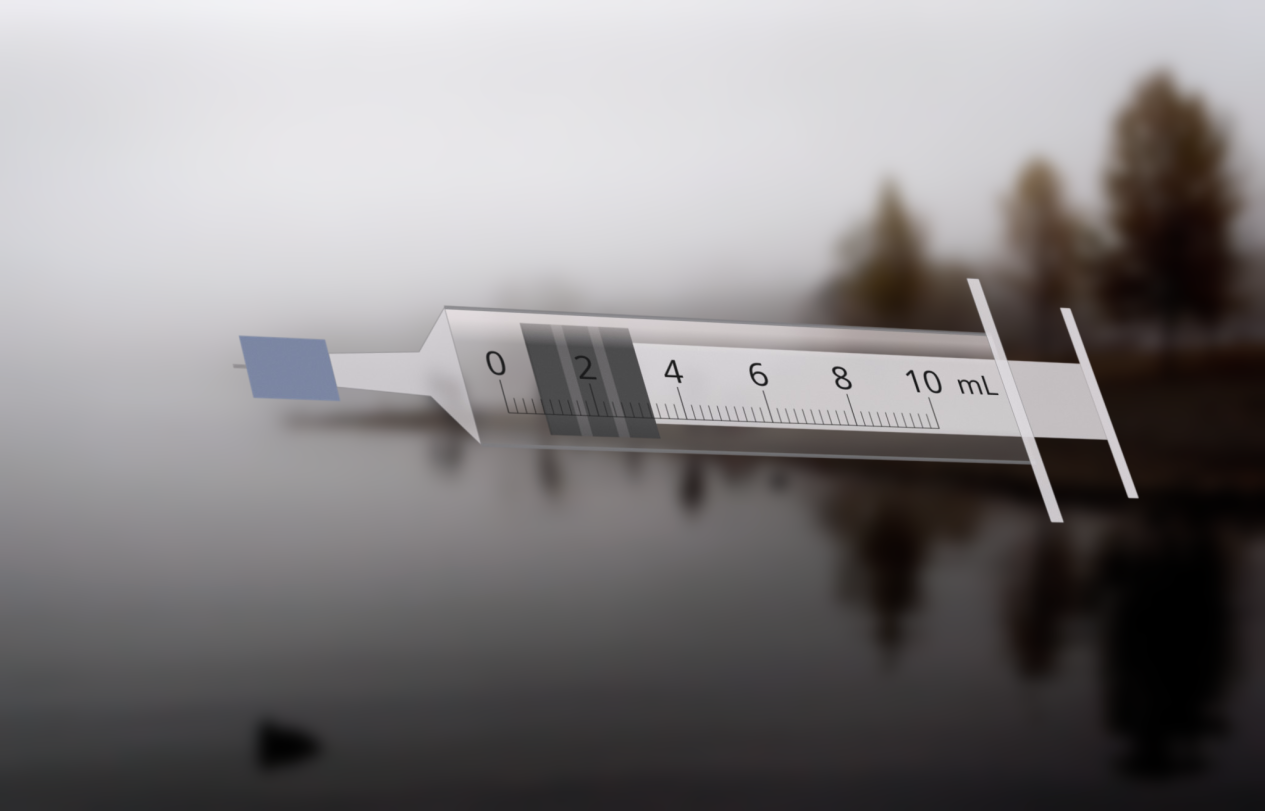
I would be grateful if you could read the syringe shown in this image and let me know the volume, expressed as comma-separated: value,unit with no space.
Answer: 0.8,mL
